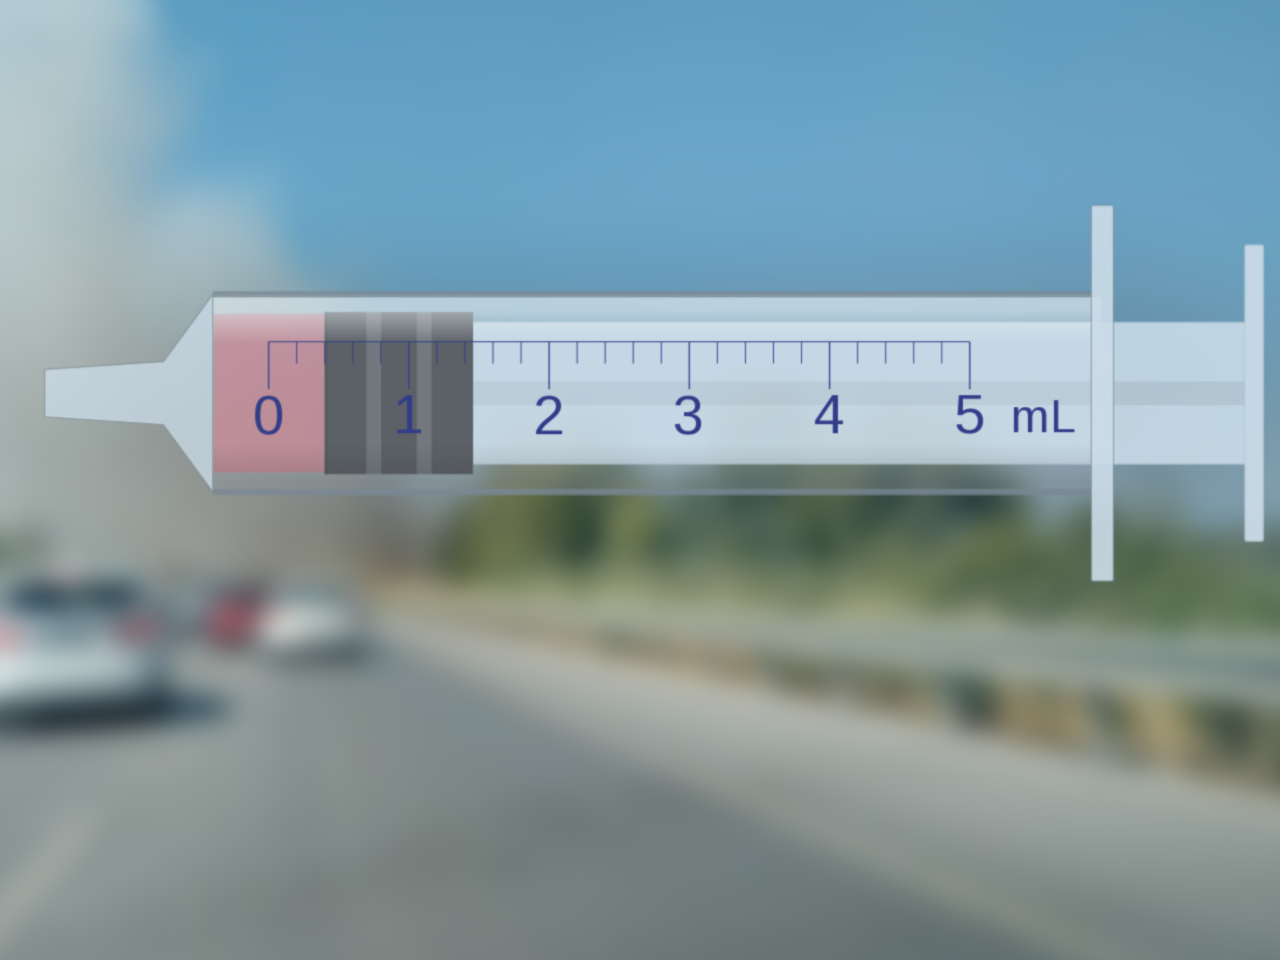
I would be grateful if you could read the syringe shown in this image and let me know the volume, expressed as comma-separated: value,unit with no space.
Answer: 0.4,mL
